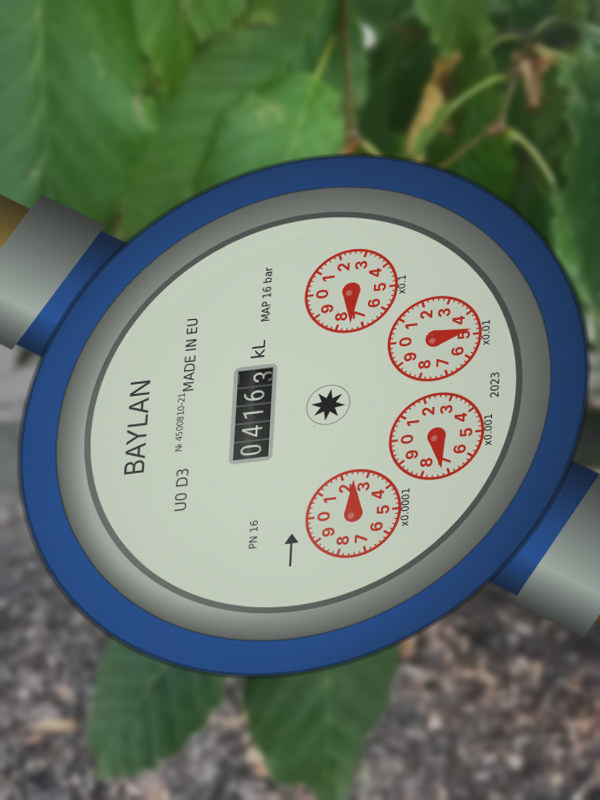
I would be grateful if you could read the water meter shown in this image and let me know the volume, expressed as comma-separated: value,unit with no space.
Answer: 4162.7472,kL
